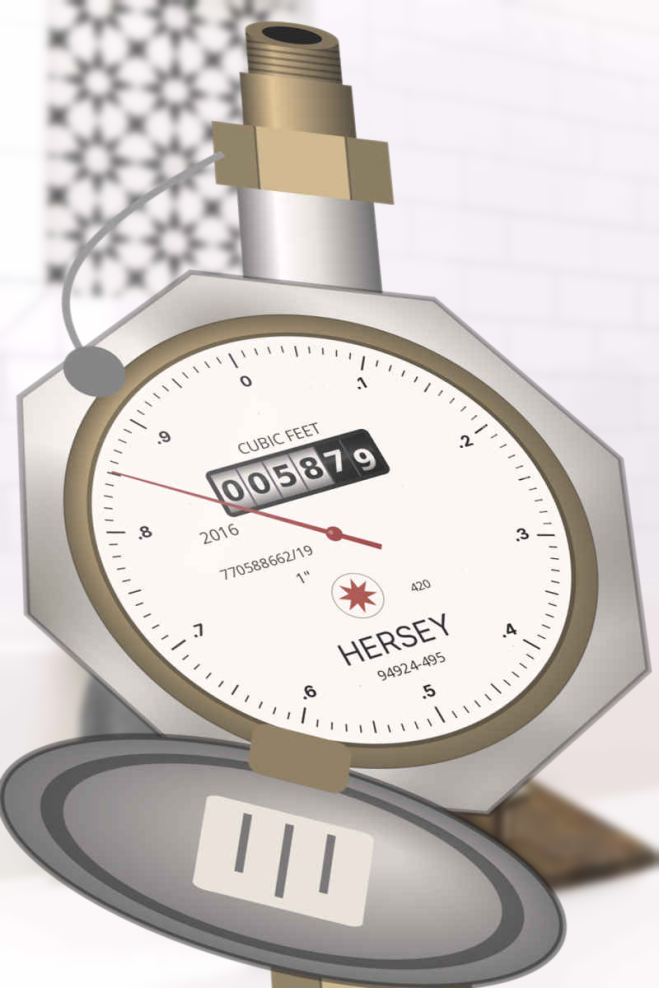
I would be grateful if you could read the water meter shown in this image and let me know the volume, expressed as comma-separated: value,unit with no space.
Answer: 5878.85,ft³
